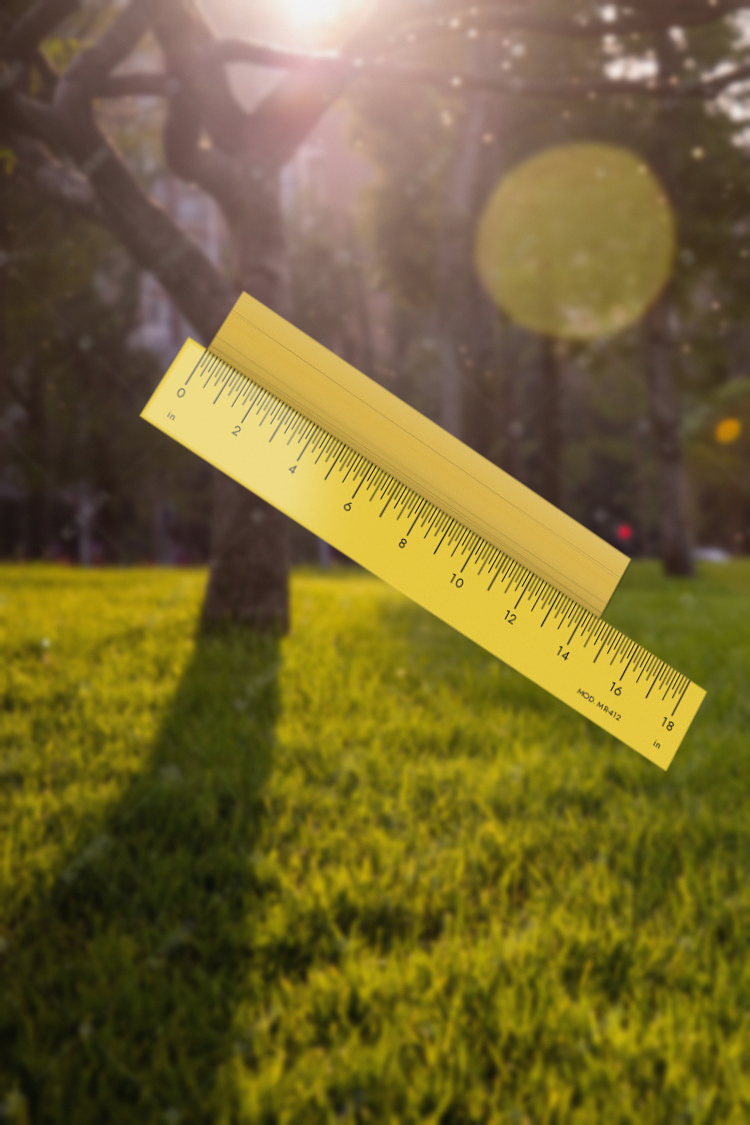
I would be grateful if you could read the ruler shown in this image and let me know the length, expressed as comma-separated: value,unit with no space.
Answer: 14.5,in
